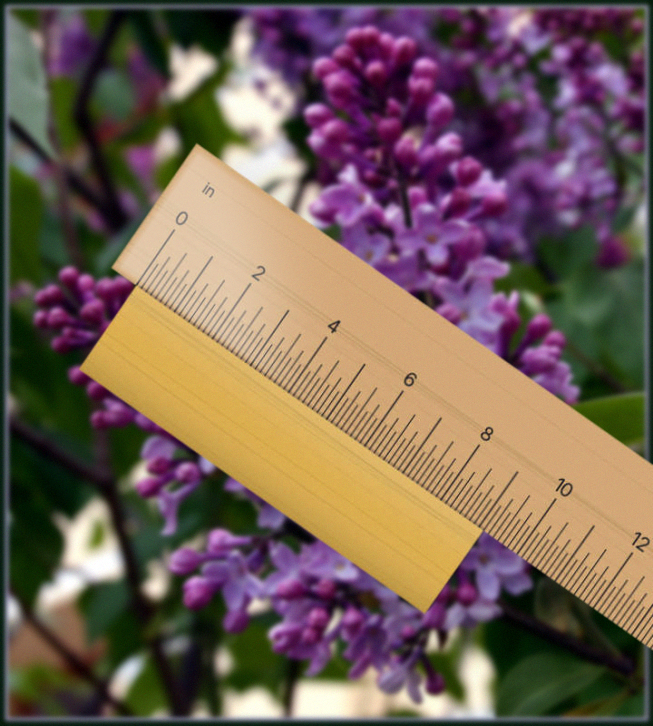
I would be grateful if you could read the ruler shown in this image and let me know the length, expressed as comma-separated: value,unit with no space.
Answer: 9.125,in
